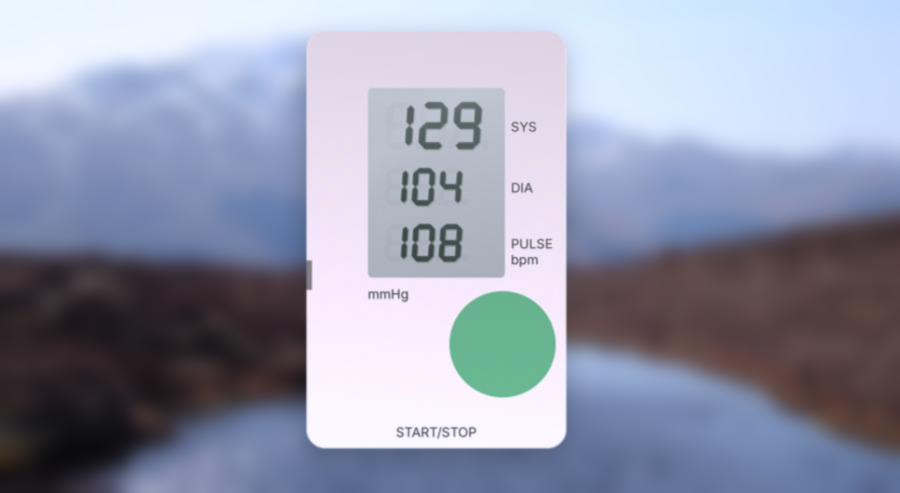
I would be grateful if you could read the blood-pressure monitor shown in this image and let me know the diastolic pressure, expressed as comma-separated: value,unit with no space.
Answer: 104,mmHg
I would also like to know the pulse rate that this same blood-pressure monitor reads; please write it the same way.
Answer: 108,bpm
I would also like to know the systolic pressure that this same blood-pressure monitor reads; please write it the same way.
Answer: 129,mmHg
